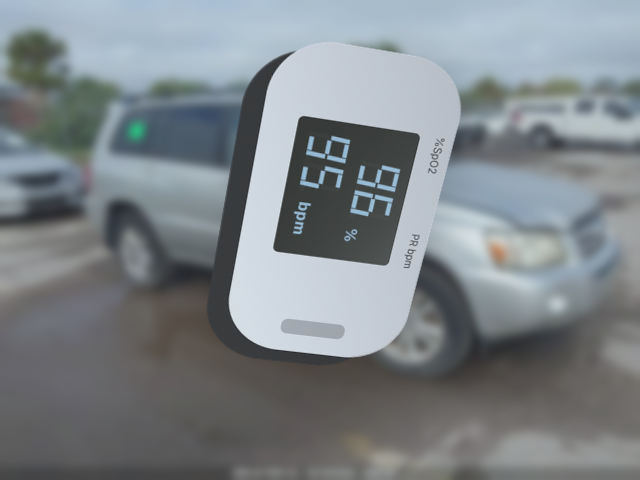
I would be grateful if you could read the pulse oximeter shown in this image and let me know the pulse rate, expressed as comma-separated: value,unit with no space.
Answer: 95,bpm
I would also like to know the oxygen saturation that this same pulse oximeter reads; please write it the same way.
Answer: 96,%
